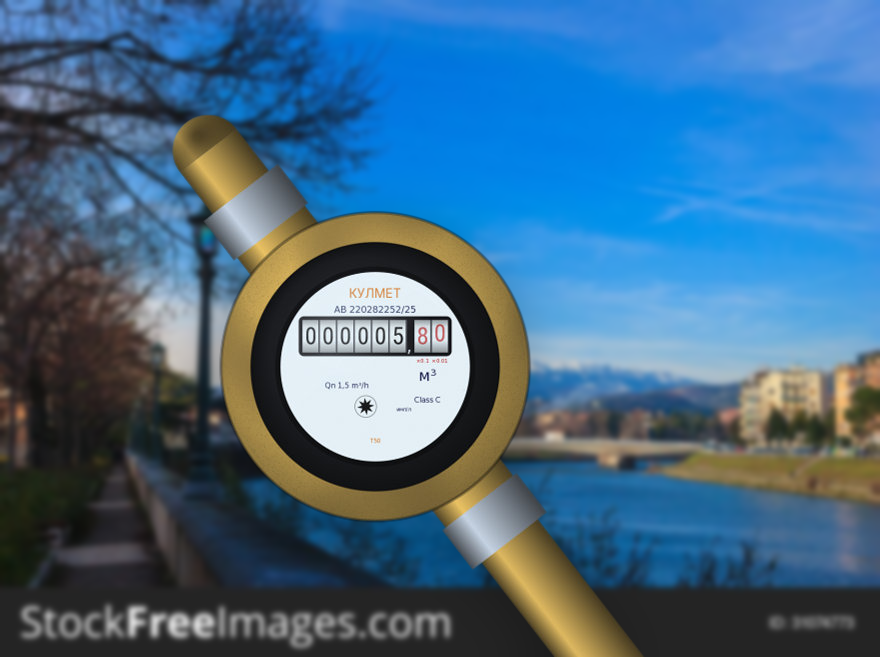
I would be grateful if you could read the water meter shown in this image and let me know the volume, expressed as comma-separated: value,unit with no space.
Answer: 5.80,m³
